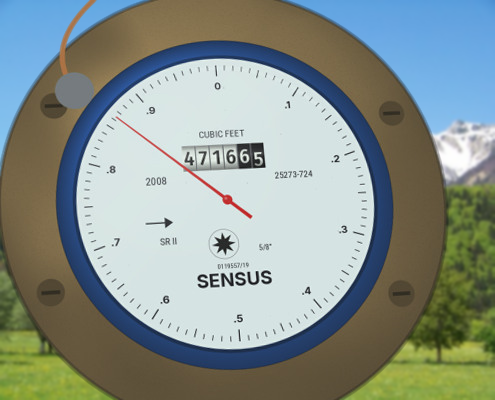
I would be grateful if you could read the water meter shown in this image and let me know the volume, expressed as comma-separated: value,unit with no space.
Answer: 471664.86,ft³
